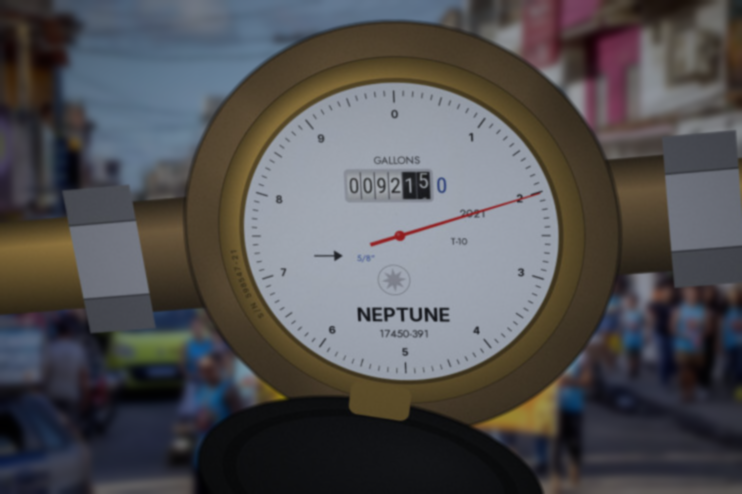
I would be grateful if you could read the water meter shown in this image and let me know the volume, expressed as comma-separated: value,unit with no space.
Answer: 92152.0,gal
